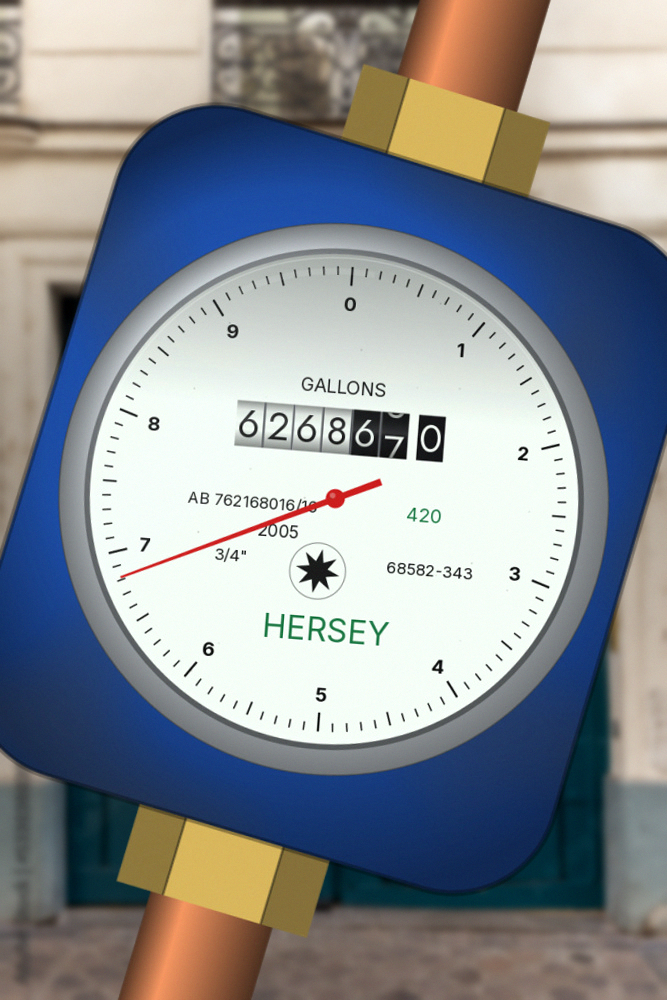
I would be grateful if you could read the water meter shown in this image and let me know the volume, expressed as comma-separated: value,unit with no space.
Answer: 6268666.8,gal
